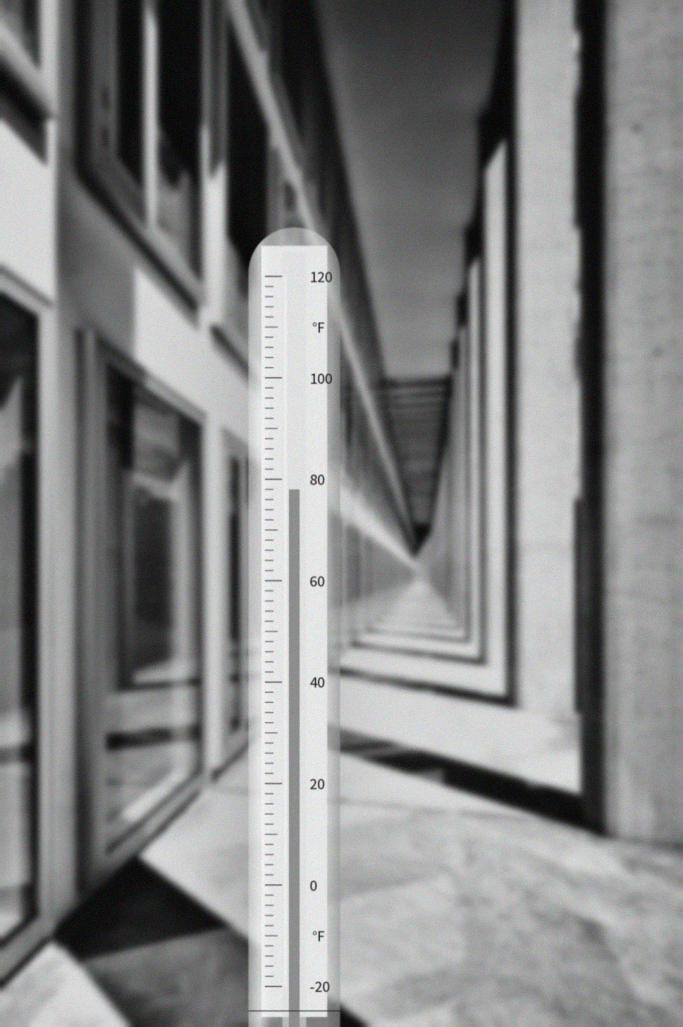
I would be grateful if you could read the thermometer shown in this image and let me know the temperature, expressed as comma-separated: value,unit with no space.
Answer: 78,°F
